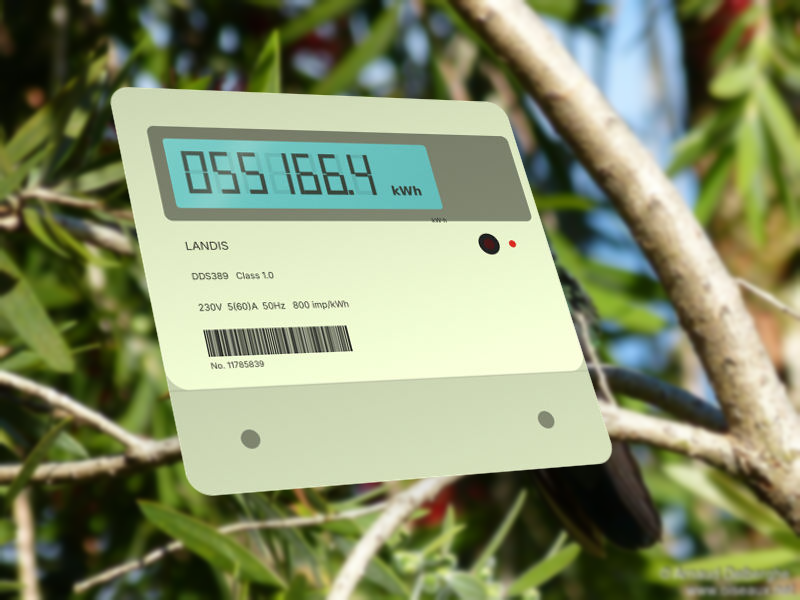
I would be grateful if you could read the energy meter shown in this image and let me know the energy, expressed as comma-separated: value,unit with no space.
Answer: 55166.4,kWh
